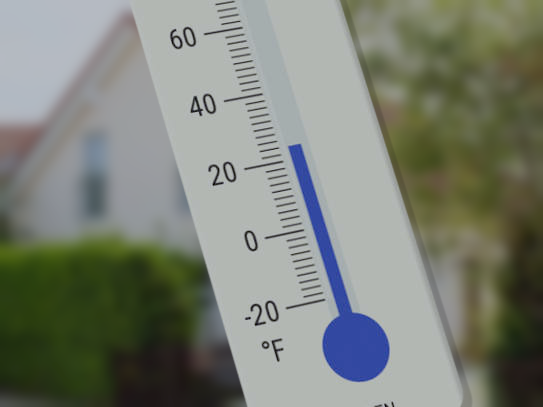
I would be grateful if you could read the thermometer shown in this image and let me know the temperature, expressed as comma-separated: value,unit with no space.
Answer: 24,°F
